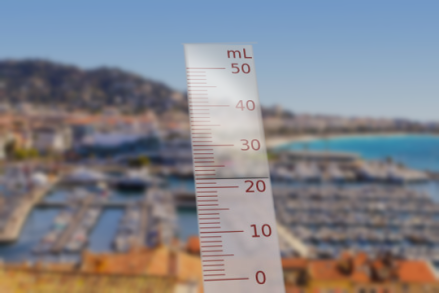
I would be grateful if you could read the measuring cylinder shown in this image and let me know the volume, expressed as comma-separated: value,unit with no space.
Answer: 22,mL
